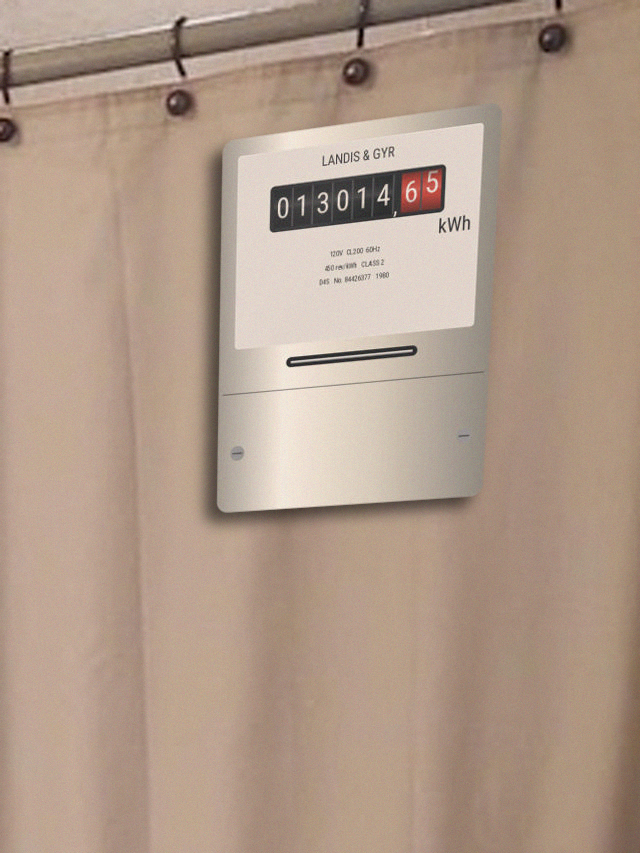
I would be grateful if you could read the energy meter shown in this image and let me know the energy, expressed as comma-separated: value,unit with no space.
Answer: 13014.65,kWh
